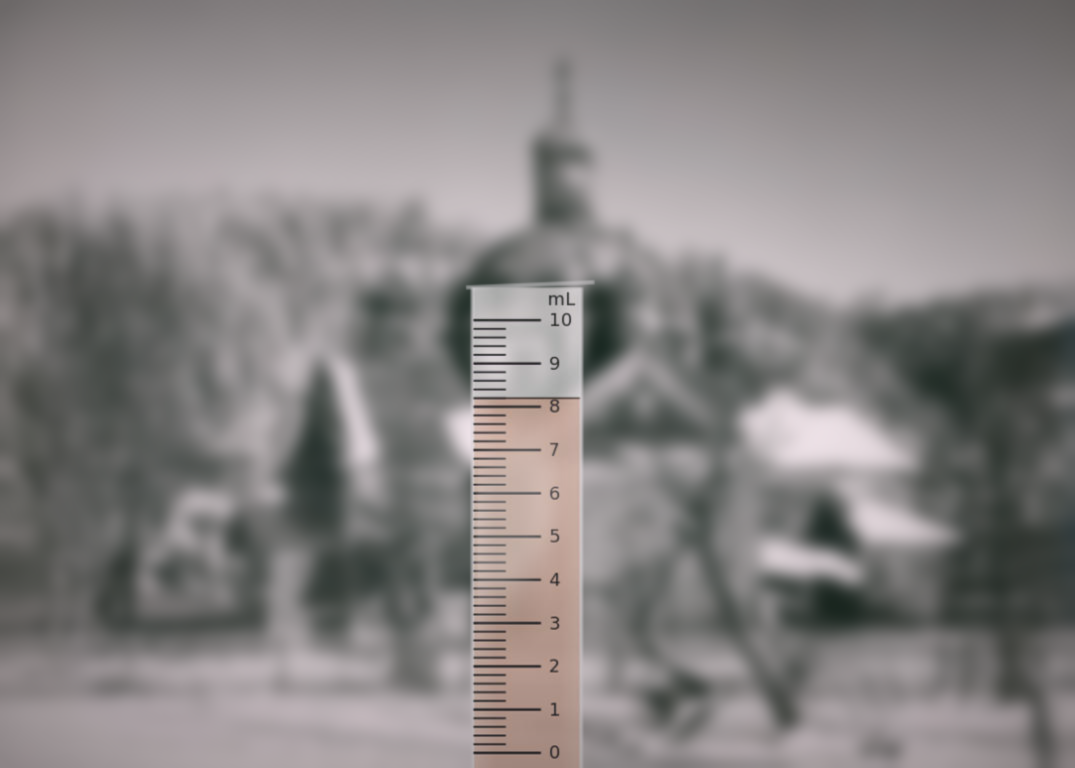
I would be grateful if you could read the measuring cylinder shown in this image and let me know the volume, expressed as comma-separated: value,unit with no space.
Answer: 8.2,mL
